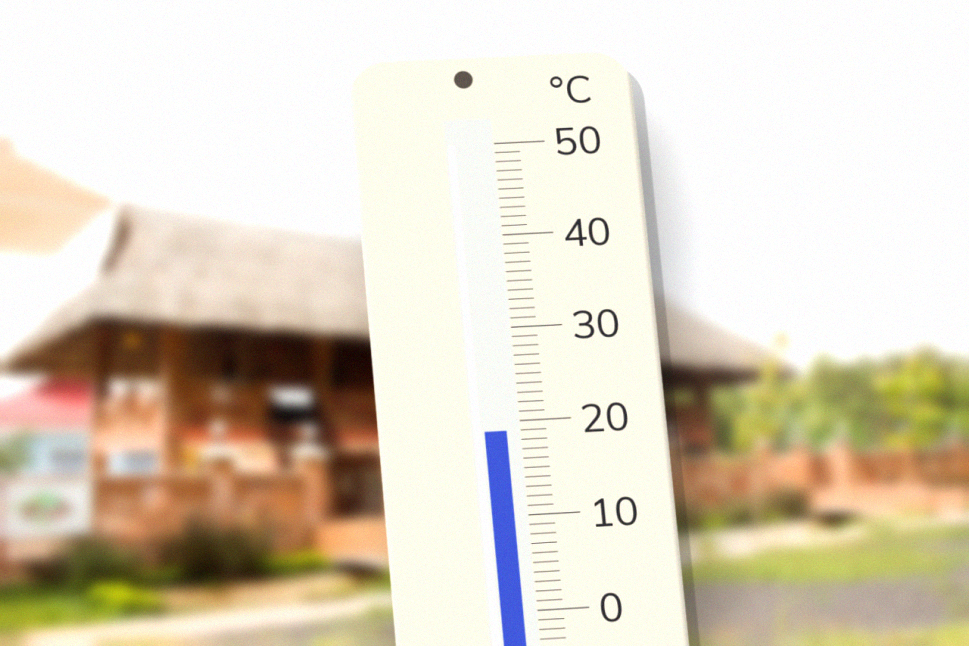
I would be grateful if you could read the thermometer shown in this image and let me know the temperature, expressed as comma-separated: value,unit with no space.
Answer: 19,°C
